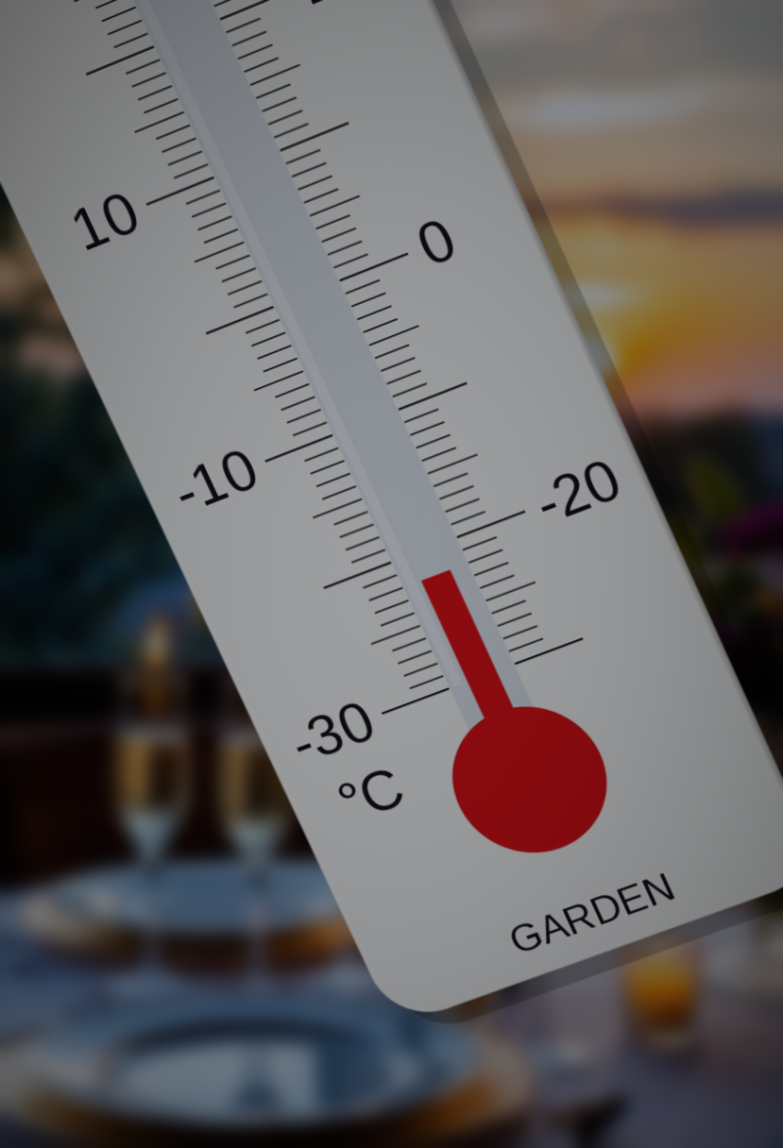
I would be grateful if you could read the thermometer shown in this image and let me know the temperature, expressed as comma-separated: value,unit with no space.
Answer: -22,°C
